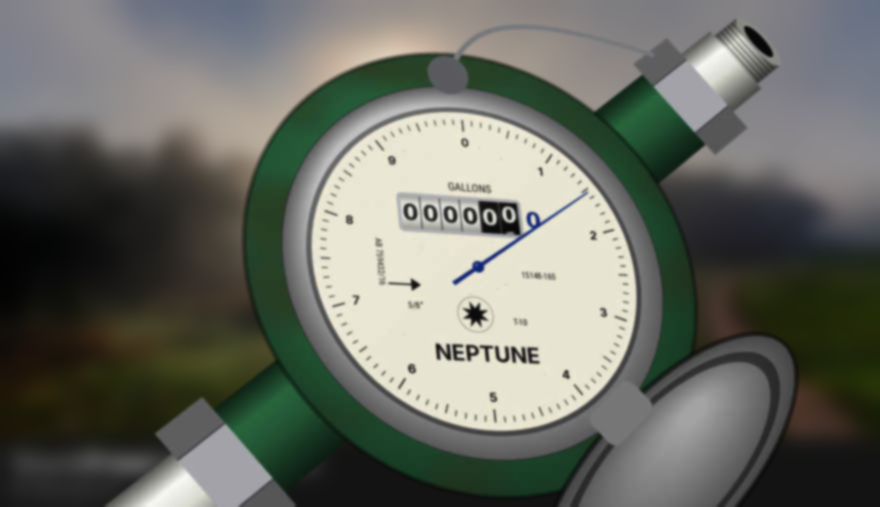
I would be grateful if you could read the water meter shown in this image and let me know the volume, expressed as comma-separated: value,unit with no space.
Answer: 1.5,gal
